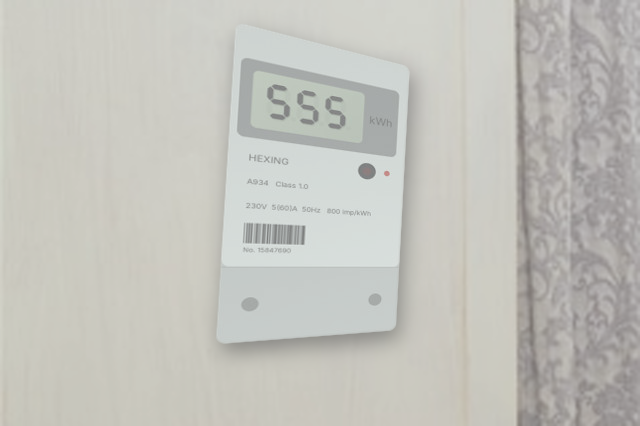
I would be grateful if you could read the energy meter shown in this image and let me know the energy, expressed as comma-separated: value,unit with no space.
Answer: 555,kWh
